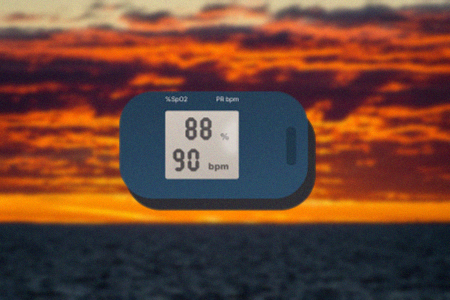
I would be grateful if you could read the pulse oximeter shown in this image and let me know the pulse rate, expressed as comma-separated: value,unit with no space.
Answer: 90,bpm
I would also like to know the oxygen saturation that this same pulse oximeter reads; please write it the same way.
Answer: 88,%
